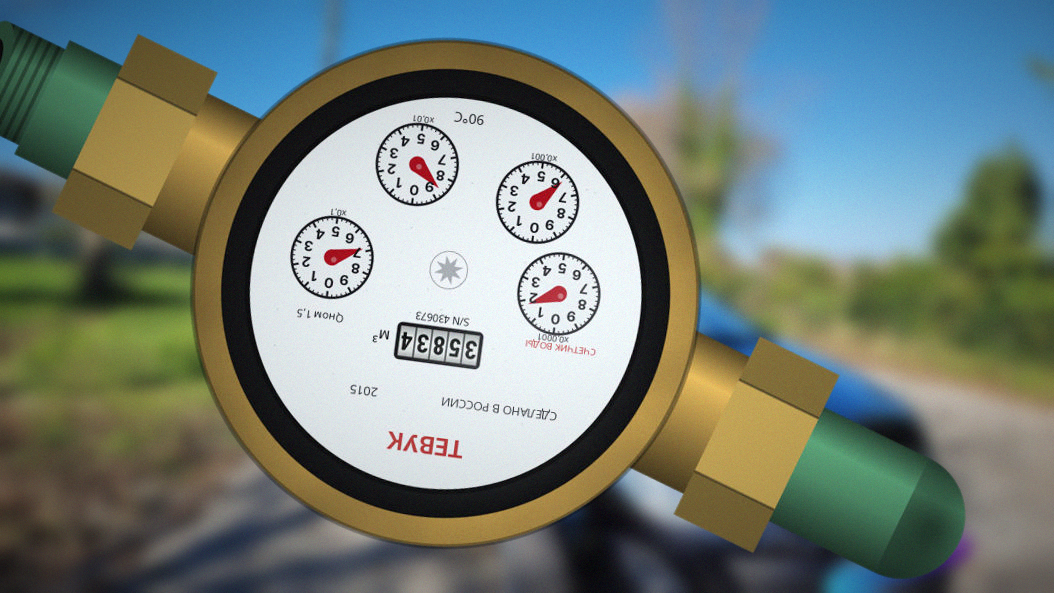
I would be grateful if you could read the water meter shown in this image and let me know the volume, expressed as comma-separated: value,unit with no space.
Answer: 35834.6861,m³
